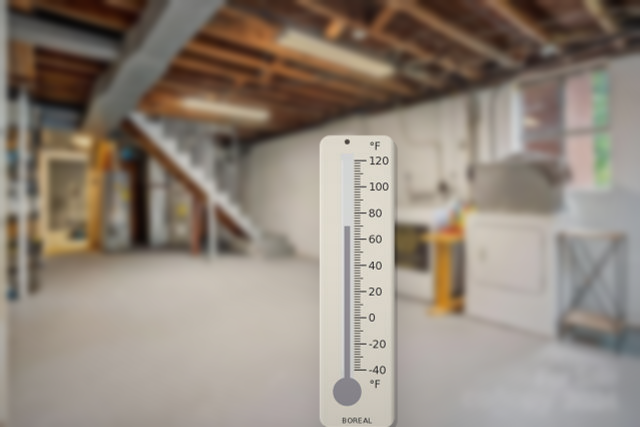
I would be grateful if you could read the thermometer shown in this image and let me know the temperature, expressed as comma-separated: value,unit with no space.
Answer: 70,°F
